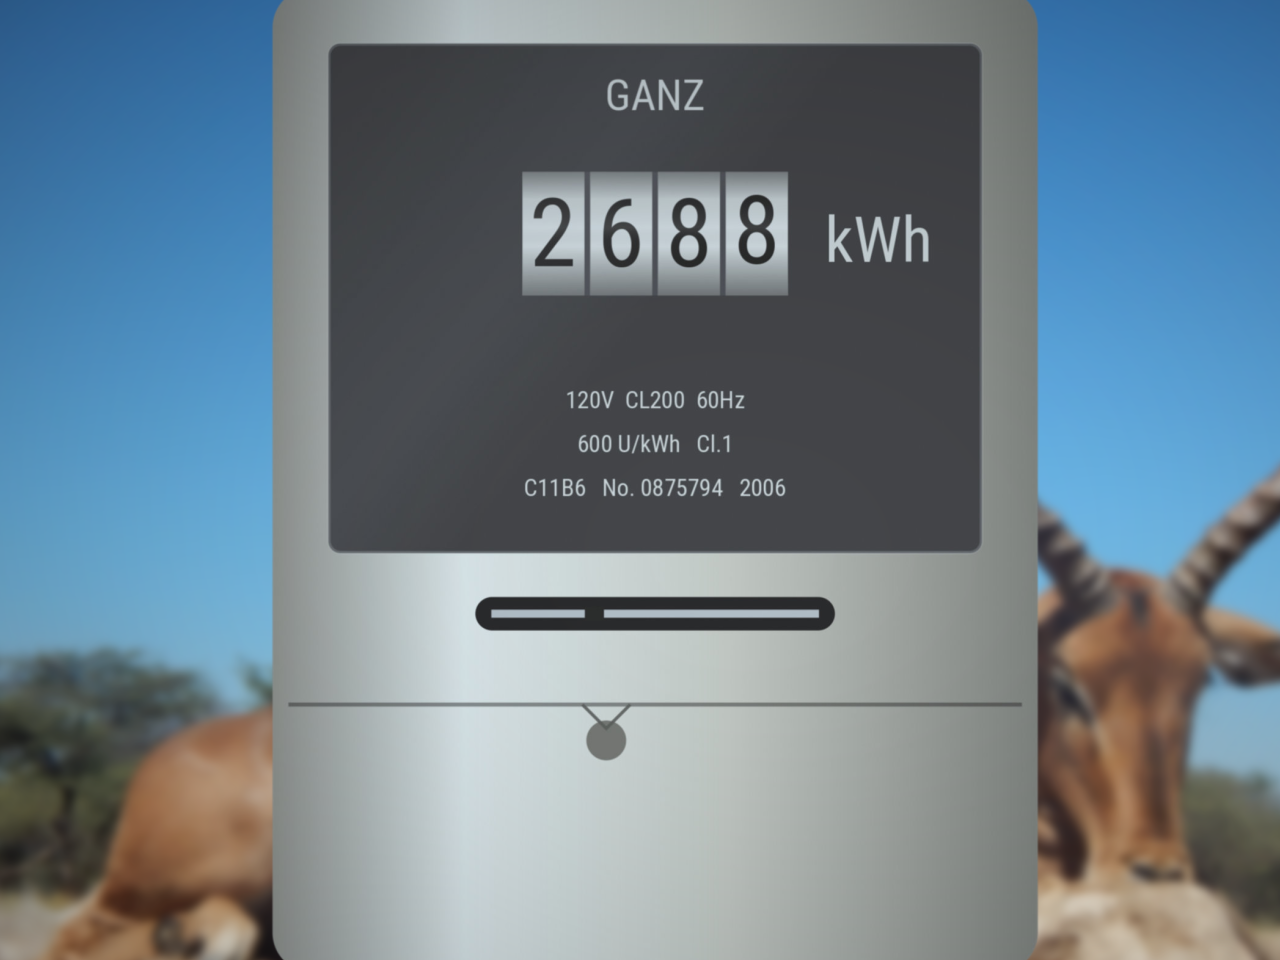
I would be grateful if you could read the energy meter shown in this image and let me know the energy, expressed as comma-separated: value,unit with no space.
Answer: 2688,kWh
